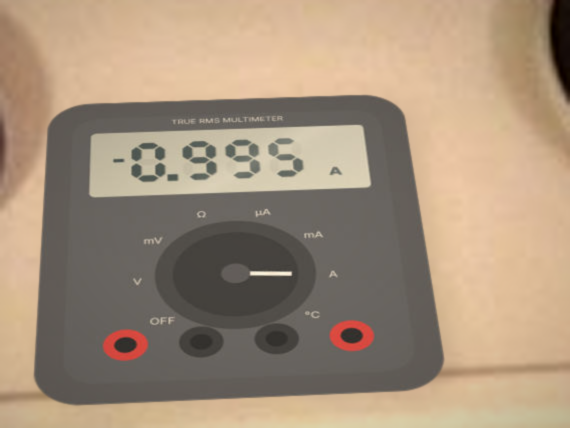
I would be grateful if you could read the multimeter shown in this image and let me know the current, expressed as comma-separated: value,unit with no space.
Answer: -0.995,A
